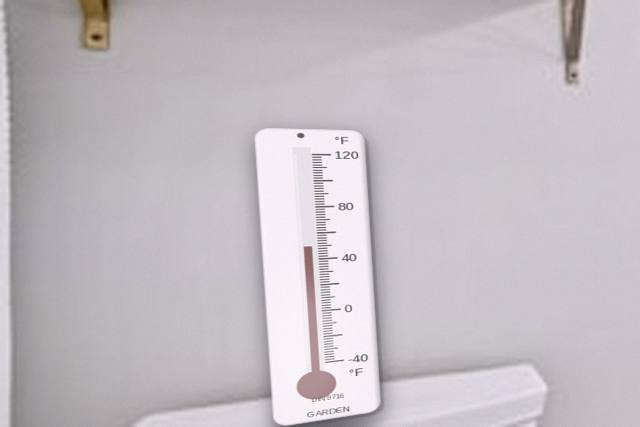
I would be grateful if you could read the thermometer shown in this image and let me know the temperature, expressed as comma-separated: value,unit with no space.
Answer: 50,°F
